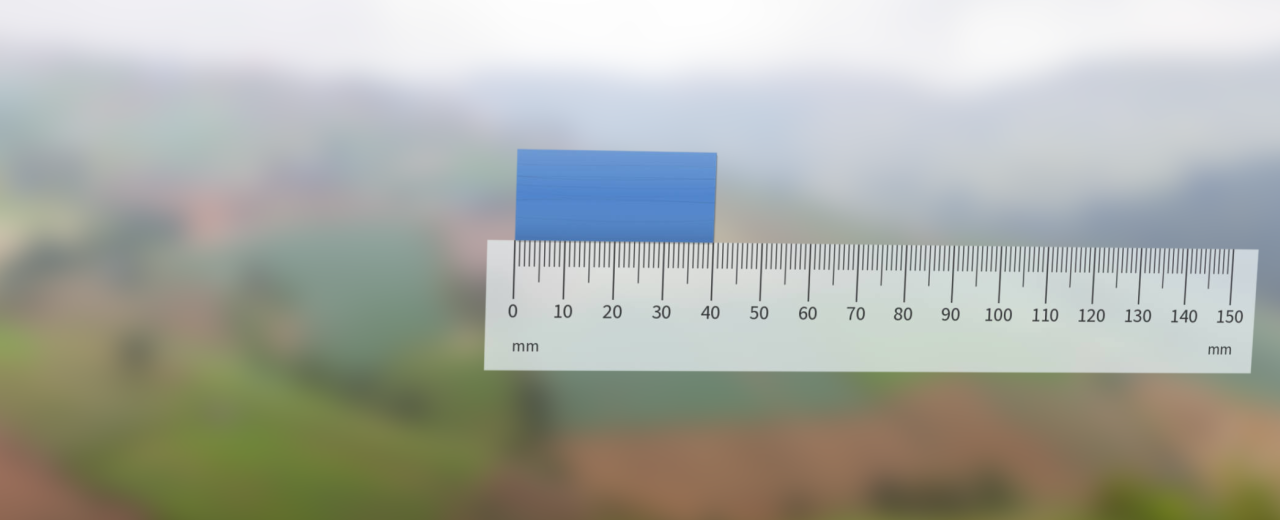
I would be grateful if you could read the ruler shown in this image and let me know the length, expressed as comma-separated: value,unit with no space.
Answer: 40,mm
